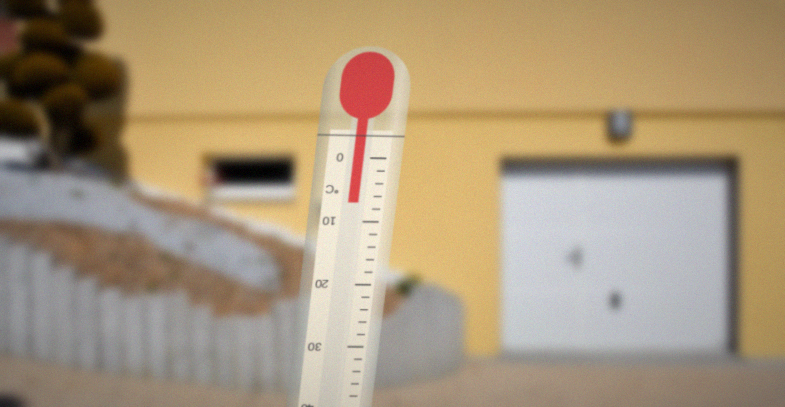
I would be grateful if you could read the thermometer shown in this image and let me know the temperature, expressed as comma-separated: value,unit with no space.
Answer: 7,°C
